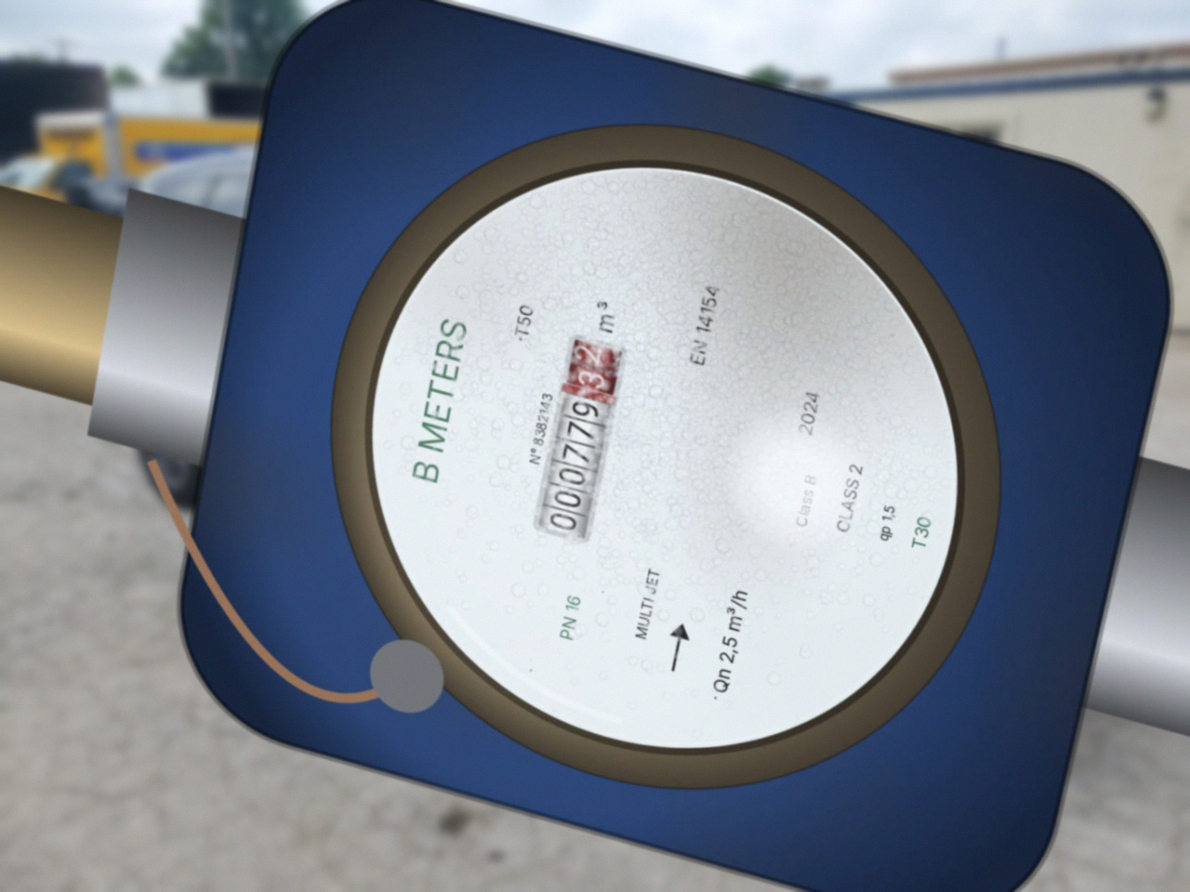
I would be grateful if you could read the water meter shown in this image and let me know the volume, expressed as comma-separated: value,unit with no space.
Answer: 779.32,m³
